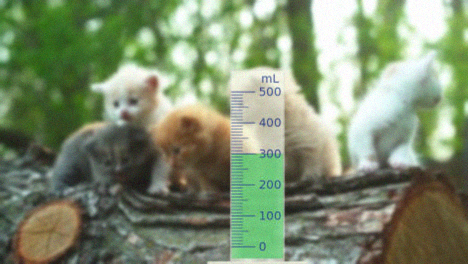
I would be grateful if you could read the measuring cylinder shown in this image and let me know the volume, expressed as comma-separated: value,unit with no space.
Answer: 300,mL
